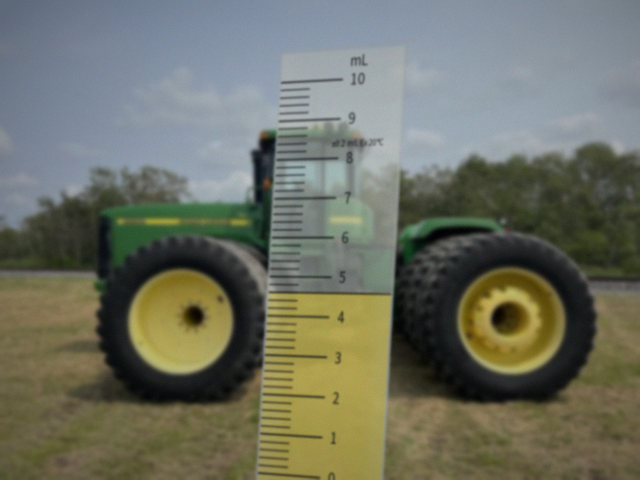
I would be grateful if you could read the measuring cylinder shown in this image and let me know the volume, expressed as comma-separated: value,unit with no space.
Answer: 4.6,mL
